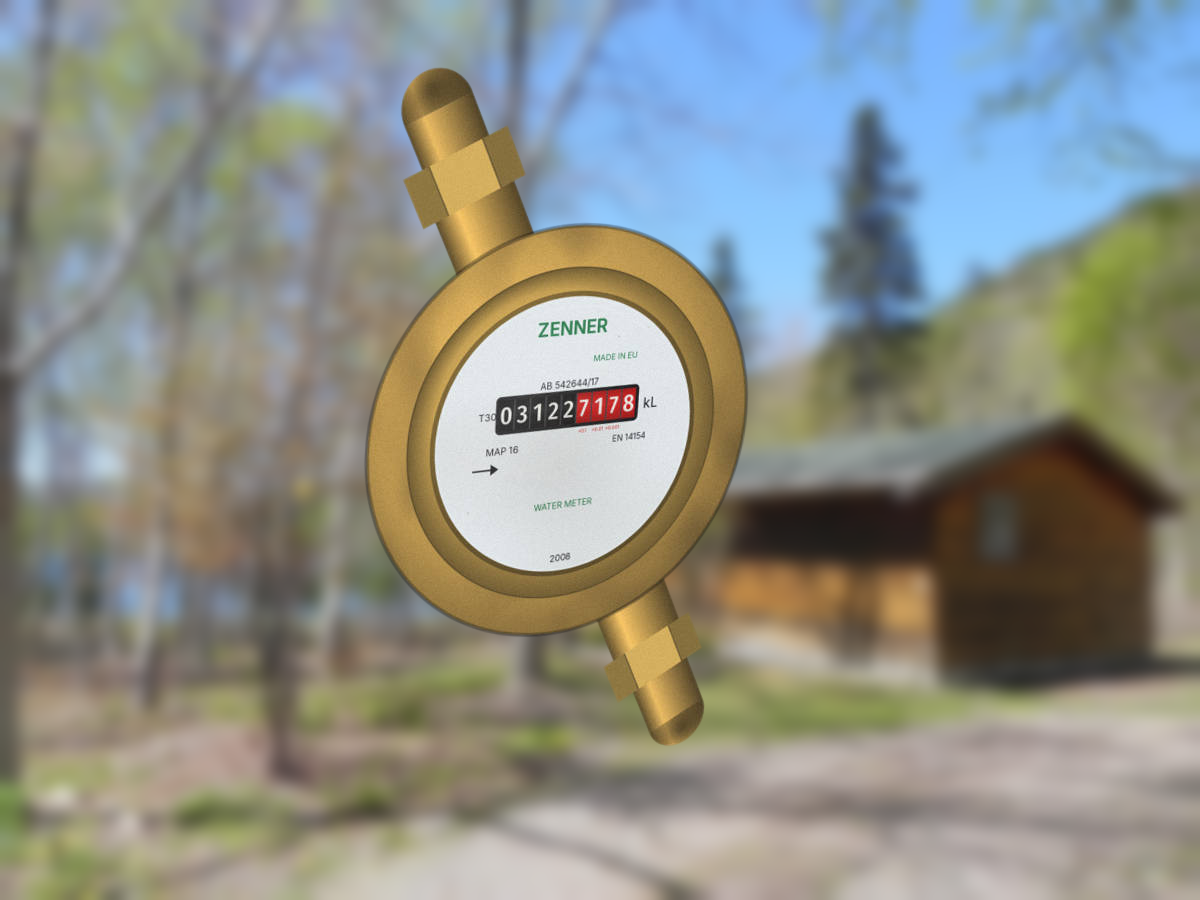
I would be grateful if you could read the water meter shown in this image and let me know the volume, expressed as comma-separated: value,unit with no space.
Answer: 3122.7178,kL
